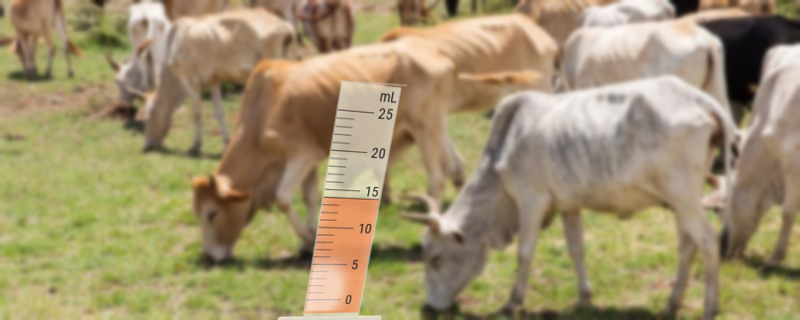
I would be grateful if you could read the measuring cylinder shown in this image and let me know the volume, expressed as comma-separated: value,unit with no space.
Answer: 14,mL
